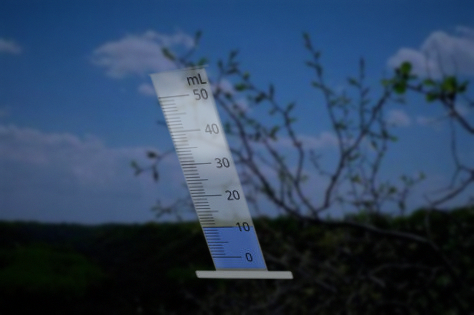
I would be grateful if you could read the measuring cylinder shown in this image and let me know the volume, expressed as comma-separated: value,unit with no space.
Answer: 10,mL
